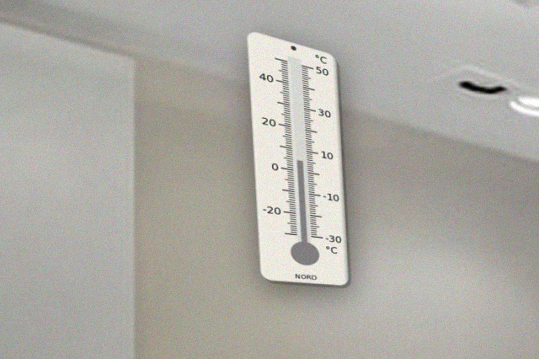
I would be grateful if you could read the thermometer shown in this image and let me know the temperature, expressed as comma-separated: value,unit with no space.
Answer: 5,°C
